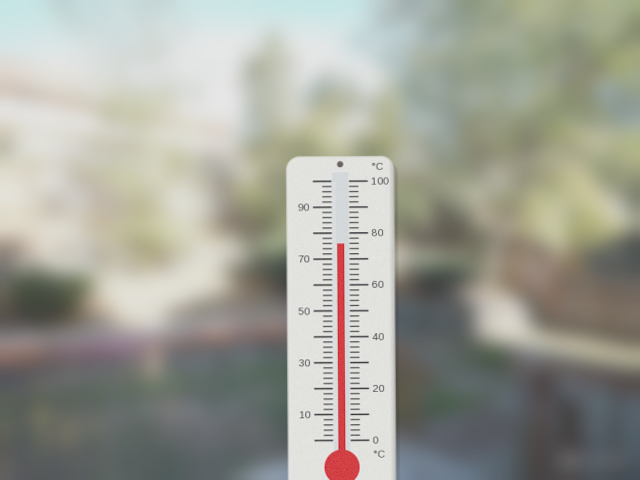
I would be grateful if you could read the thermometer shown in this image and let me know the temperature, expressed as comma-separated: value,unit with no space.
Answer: 76,°C
